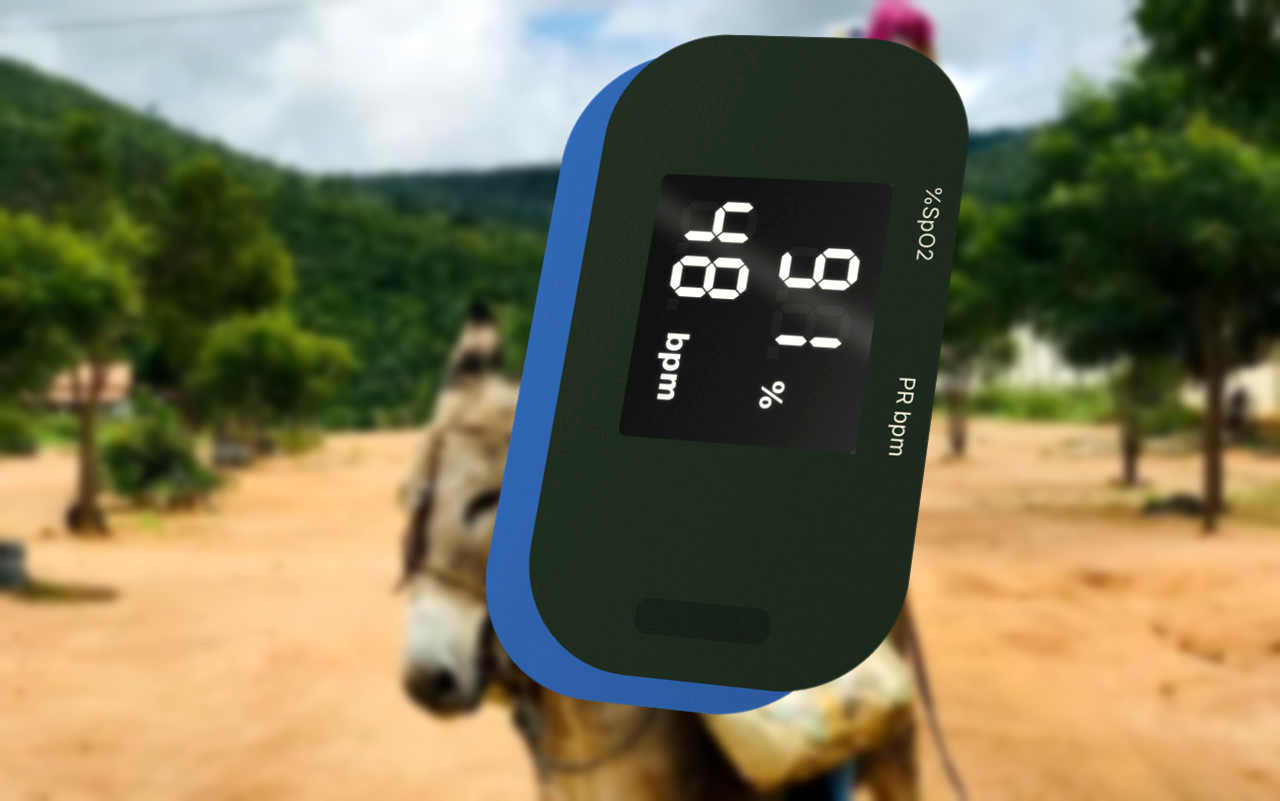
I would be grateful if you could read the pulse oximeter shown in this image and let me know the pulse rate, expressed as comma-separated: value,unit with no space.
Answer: 48,bpm
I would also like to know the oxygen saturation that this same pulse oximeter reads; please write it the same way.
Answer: 91,%
